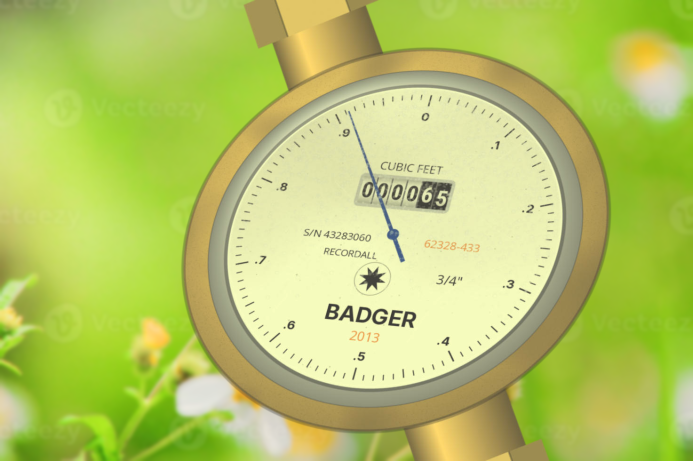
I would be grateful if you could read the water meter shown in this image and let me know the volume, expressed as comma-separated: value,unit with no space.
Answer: 64.91,ft³
